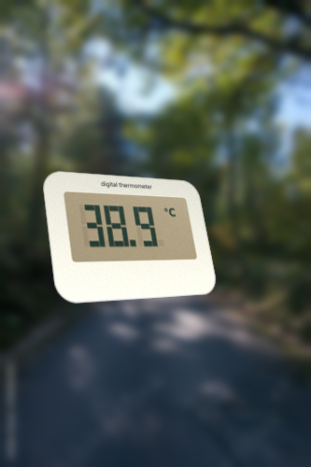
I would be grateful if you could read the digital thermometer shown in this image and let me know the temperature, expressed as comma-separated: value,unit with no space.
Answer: 38.9,°C
